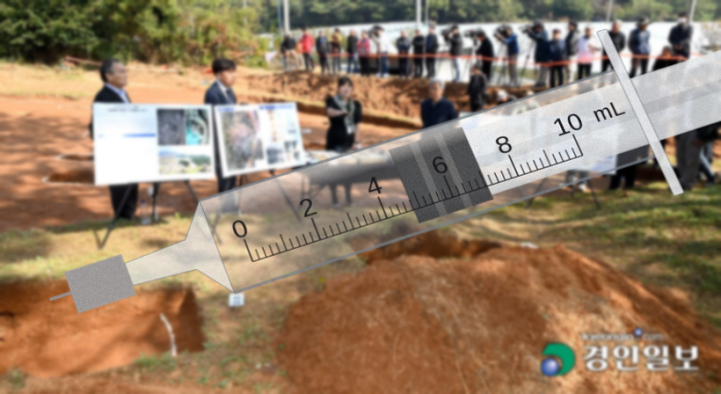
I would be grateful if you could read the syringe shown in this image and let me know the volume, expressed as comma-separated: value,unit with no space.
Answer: 4.8,mL
